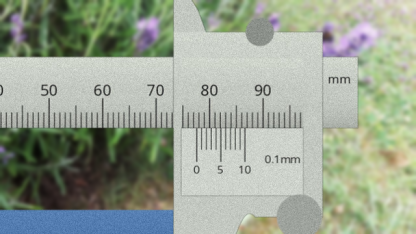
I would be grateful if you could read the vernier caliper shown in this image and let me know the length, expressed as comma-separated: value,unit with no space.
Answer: 77.6,mm
